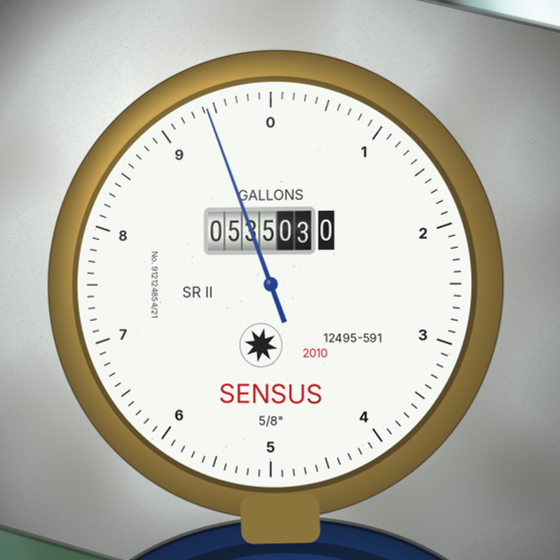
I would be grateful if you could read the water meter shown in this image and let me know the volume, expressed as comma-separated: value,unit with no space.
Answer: 535029.4,gal
